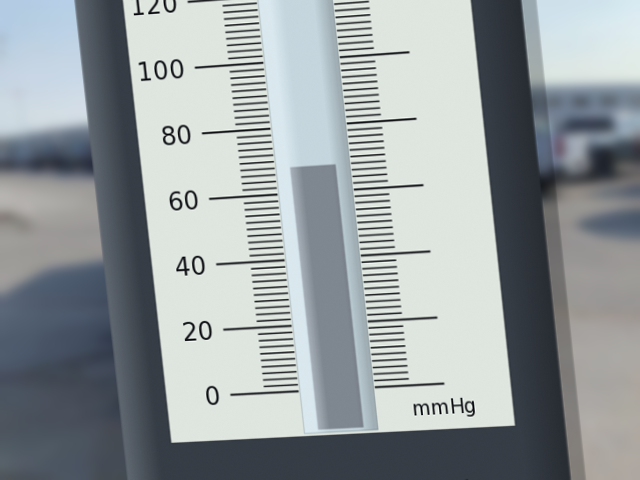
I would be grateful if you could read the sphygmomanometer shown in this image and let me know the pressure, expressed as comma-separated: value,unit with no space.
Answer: 68,mmHg
